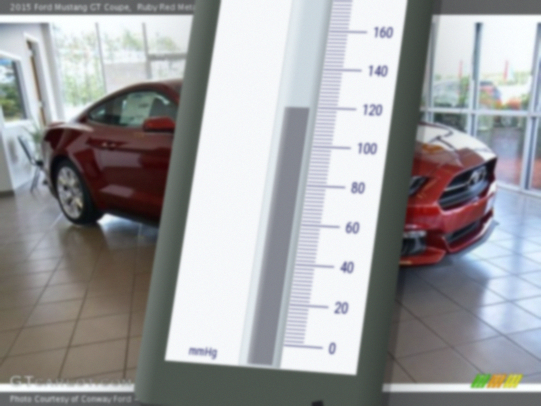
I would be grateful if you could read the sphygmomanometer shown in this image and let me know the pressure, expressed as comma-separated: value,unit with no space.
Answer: 120,mmHg
